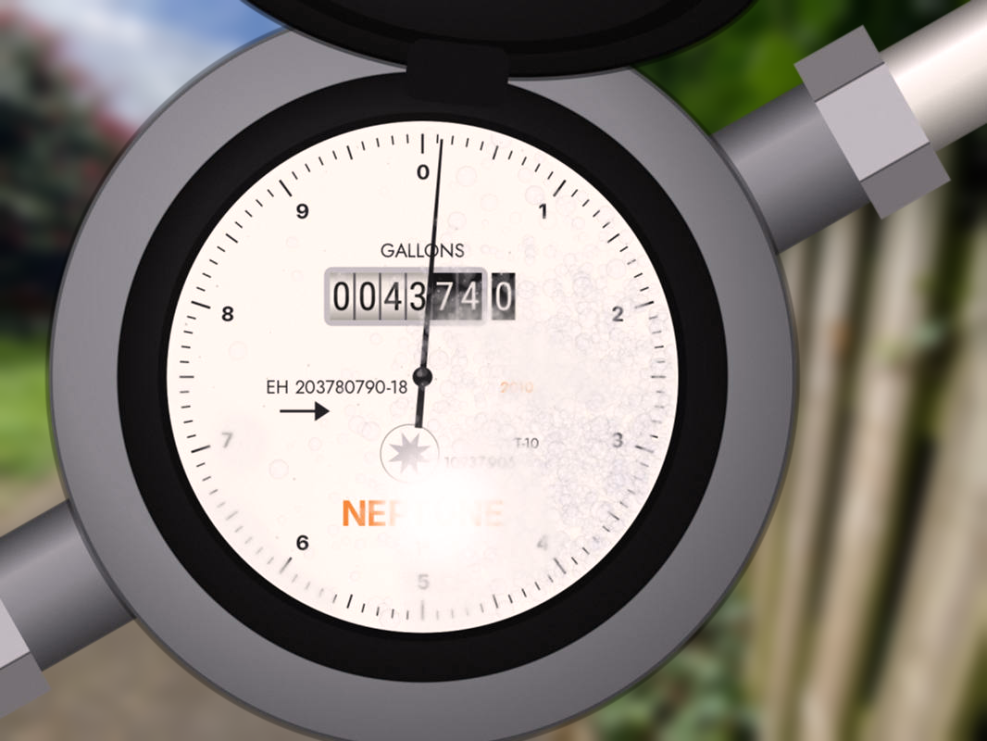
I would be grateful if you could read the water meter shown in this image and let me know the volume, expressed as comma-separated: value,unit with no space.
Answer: 43740.1,gal
